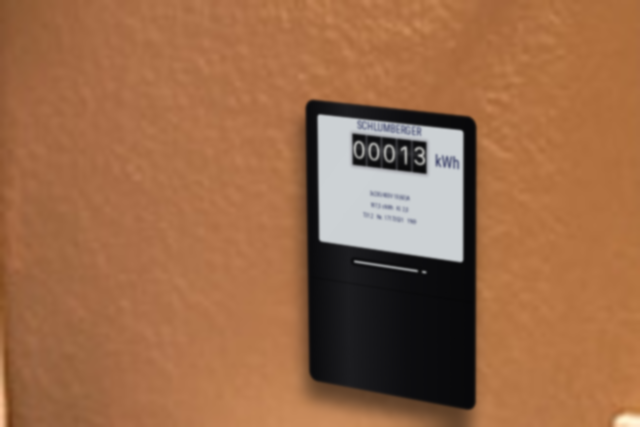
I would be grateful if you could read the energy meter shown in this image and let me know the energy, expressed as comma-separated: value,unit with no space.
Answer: 13,kWh
